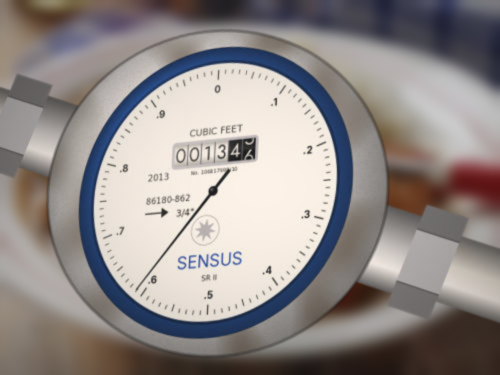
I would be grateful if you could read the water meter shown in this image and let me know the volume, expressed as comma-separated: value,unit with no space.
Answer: 1345.61,ft³
